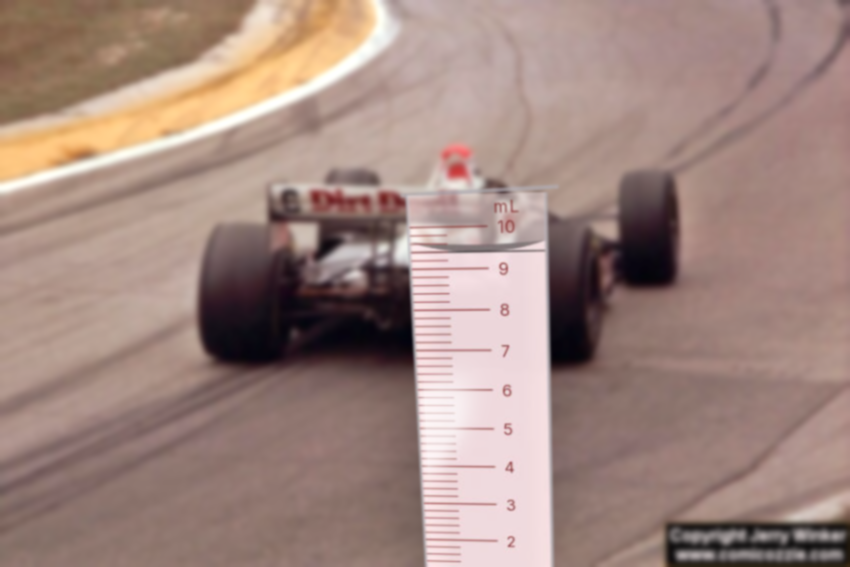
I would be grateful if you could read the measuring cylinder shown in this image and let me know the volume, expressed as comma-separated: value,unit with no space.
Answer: 9.4,mL
